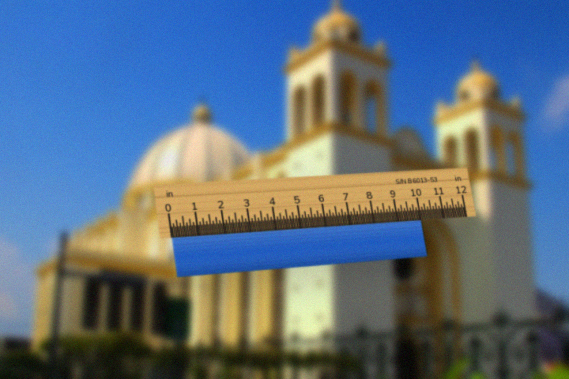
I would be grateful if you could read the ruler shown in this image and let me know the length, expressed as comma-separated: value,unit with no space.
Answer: 10,in
